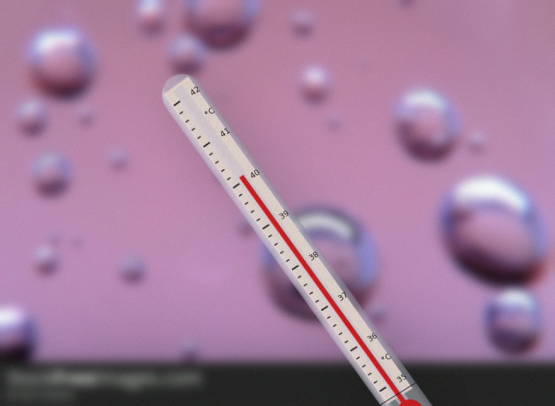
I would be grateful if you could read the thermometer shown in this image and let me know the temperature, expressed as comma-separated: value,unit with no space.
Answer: 40.1,°C
